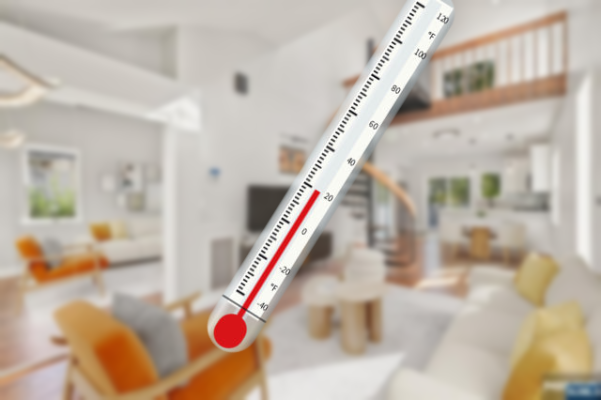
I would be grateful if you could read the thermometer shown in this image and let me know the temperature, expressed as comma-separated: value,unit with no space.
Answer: 20,°F
